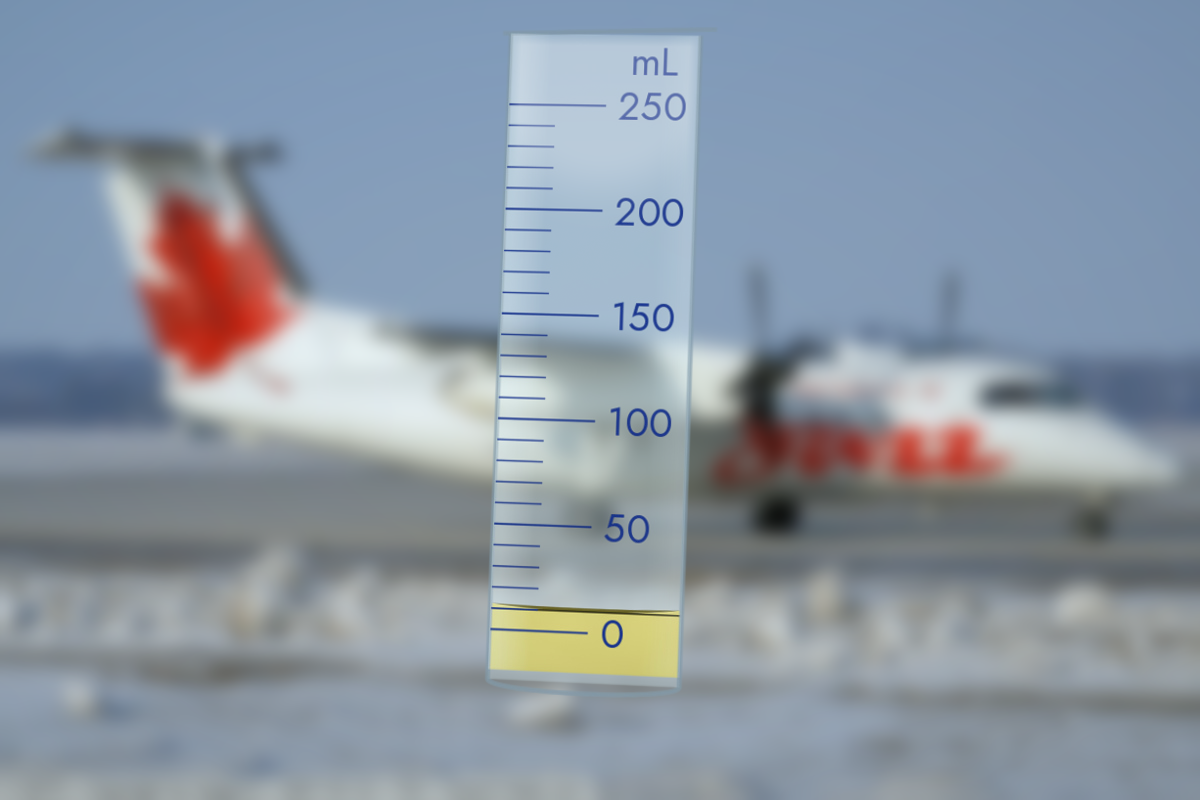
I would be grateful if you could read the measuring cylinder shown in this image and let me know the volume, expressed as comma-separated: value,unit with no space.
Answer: 10,mL
